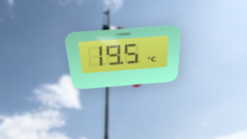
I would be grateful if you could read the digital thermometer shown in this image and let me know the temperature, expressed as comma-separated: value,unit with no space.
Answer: 19.5,°C
